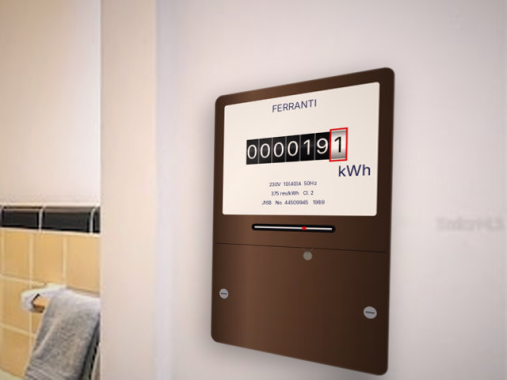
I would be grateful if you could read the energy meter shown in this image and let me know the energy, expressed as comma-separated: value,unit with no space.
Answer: 19.1,kWh
